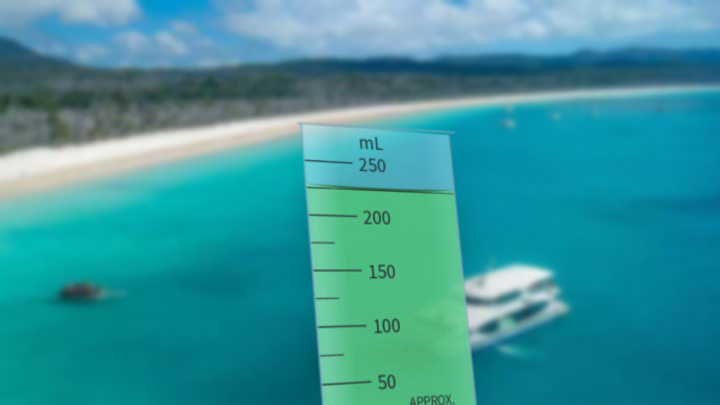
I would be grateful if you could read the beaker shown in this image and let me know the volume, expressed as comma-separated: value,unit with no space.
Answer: 225,mL
